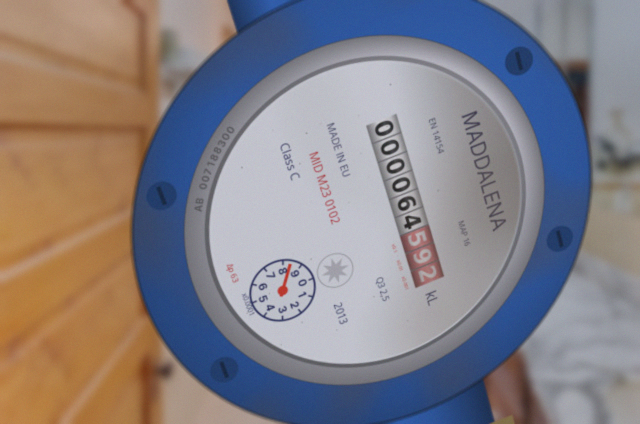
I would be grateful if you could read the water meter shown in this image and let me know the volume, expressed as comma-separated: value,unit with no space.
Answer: 64.5928,kL
